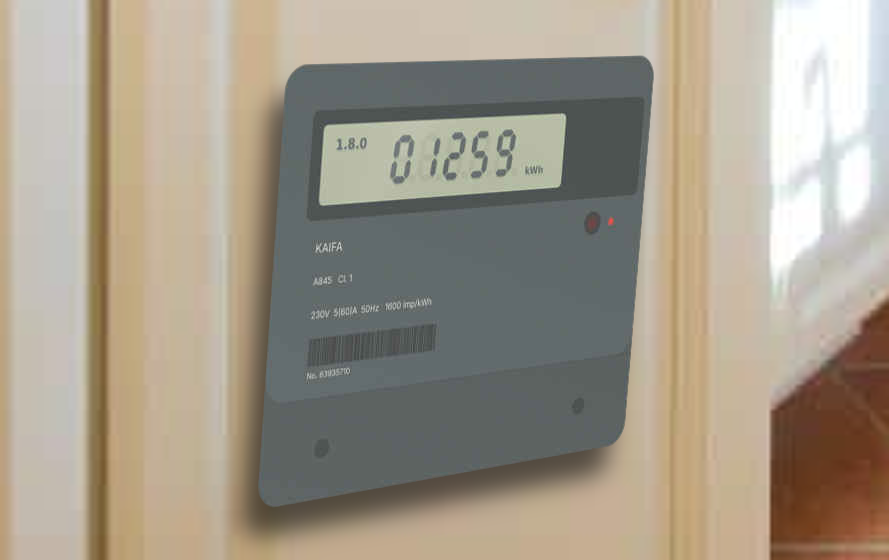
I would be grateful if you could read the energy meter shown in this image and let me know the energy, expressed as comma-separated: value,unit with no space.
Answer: 1259,kWh
